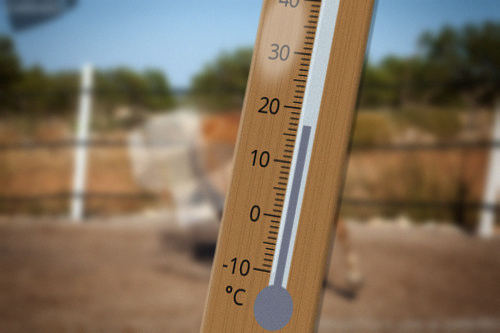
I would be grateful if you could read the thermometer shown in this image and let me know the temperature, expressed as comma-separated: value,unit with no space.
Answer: 17,°C
